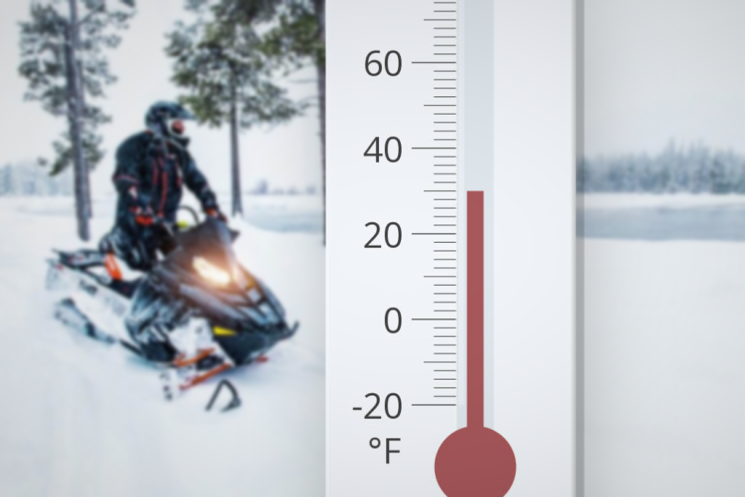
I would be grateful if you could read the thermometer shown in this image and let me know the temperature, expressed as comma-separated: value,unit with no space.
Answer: 30,°F
